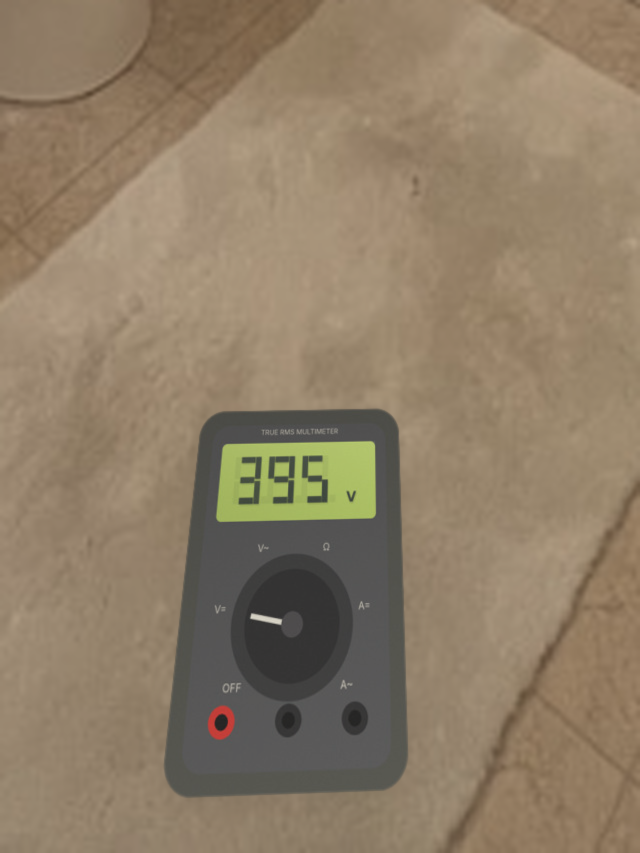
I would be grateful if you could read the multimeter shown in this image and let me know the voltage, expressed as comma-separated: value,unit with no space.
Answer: 395,V
